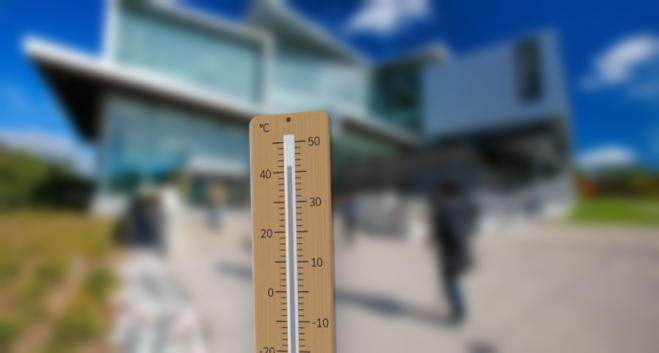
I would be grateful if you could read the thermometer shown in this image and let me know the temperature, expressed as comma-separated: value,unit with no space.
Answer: 42,°C
